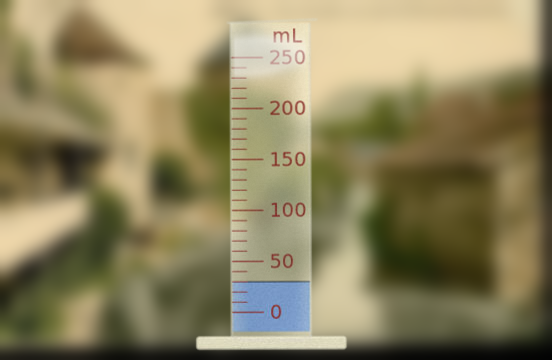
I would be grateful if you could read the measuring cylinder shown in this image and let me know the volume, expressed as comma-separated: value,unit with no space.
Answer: 30,mL
